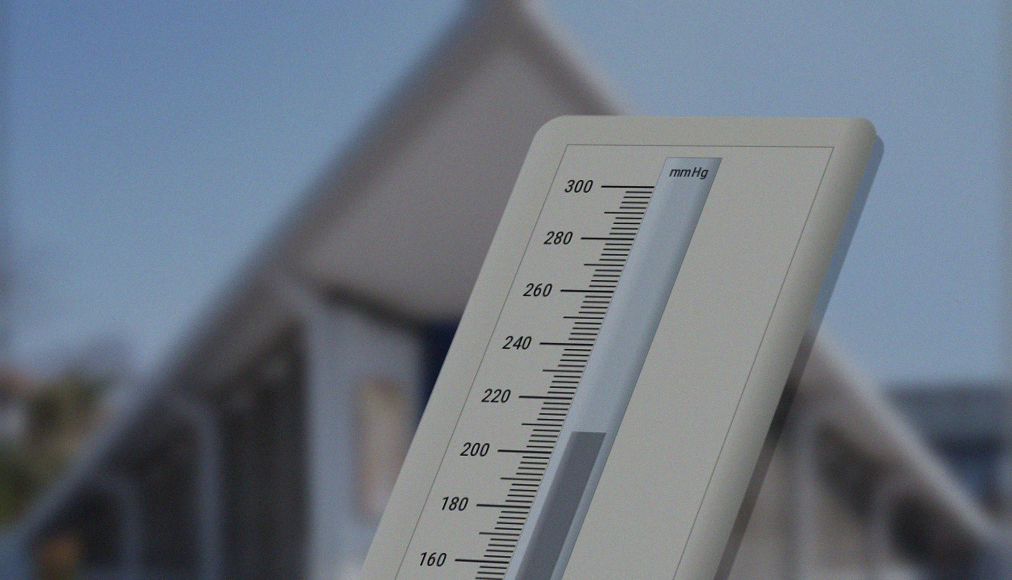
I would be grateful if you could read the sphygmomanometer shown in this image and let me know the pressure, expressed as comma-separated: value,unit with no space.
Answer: 208,mmHg
